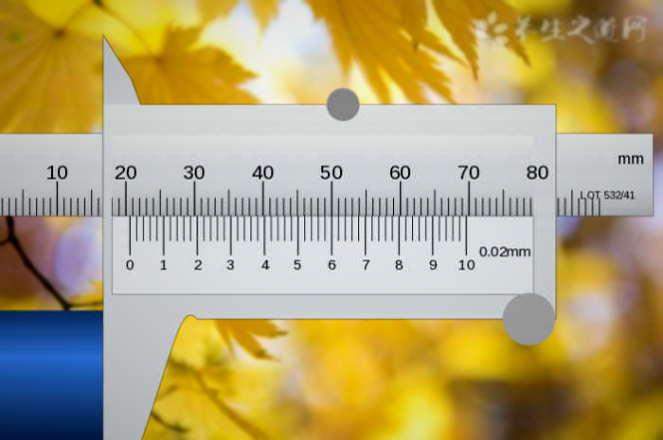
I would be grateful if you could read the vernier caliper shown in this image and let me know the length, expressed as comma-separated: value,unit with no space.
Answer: 20.6,mm
